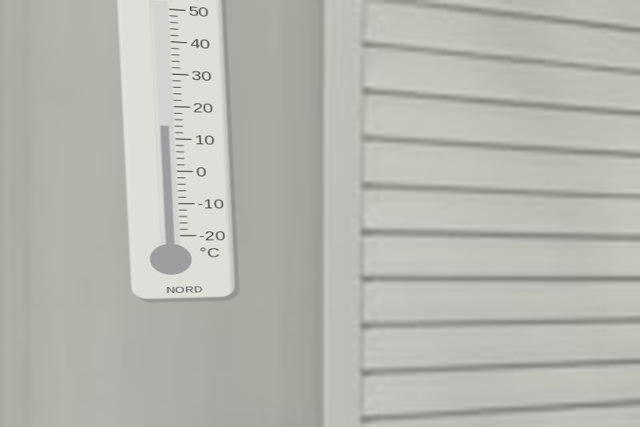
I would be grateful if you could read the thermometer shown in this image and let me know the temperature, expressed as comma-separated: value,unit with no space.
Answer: 14,°C
